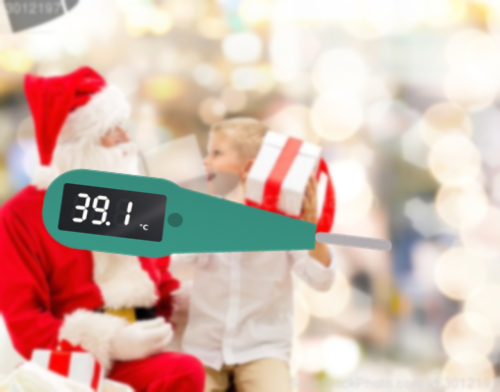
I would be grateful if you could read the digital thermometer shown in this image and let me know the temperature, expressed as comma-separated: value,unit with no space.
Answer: 39.1,°C
